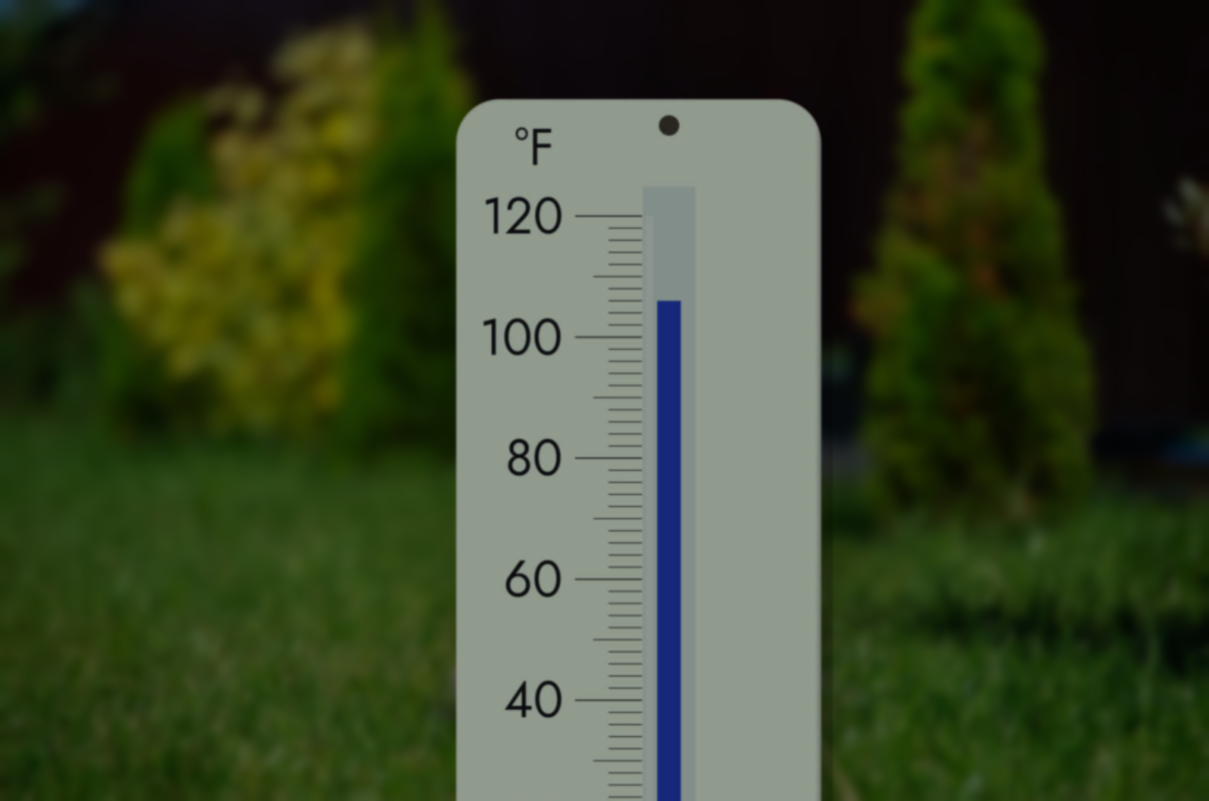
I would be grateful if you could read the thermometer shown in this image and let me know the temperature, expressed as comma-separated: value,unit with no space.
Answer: 106,°F
